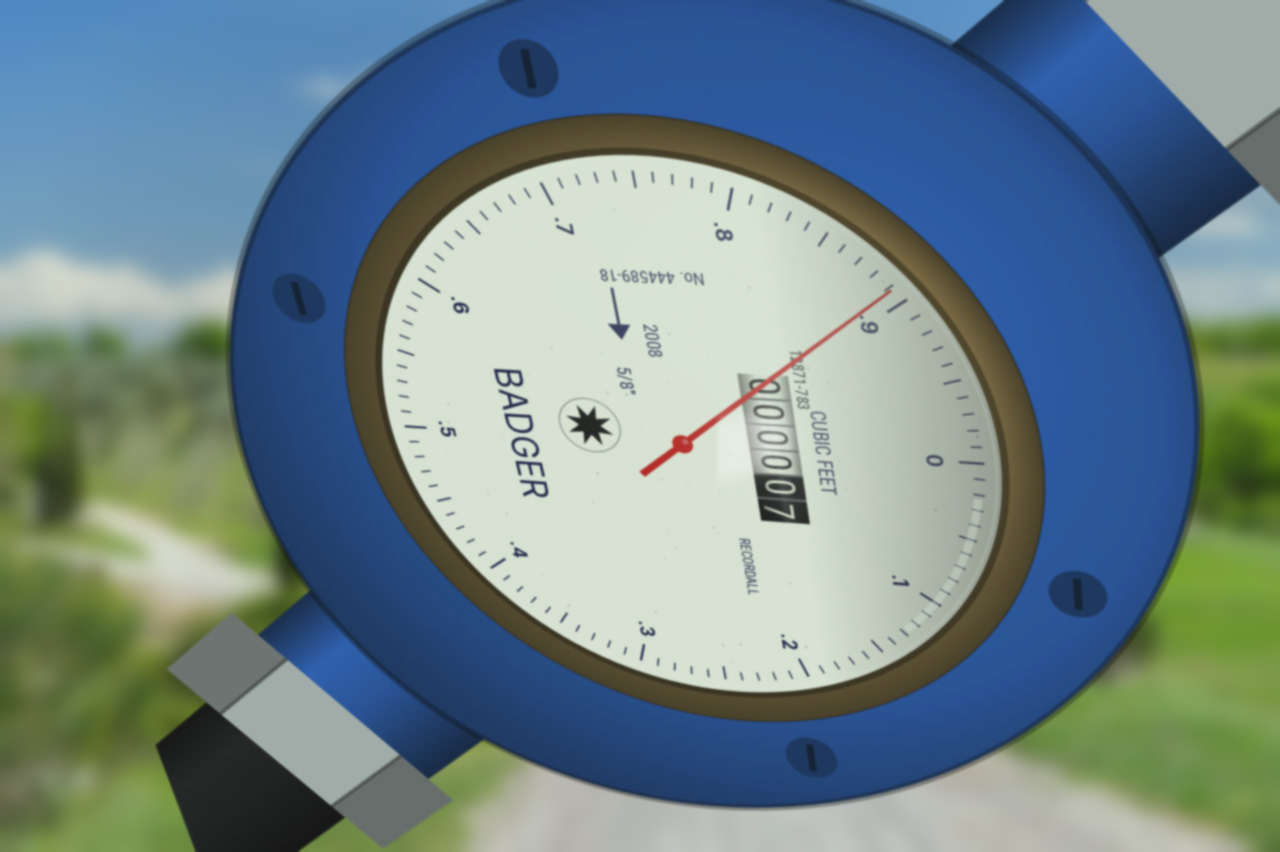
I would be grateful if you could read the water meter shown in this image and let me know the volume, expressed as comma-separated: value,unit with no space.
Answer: 6.89,ft³
